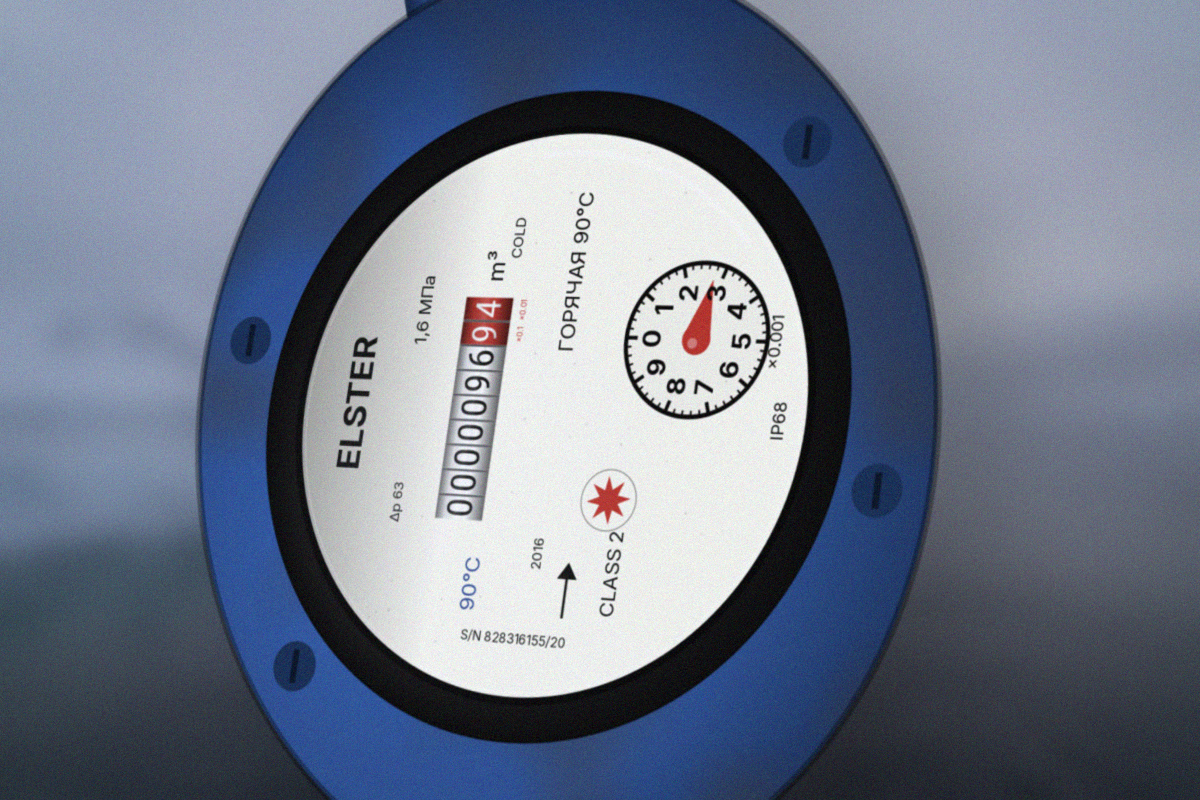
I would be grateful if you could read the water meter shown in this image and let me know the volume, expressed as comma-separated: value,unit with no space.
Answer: 96.942,m³
